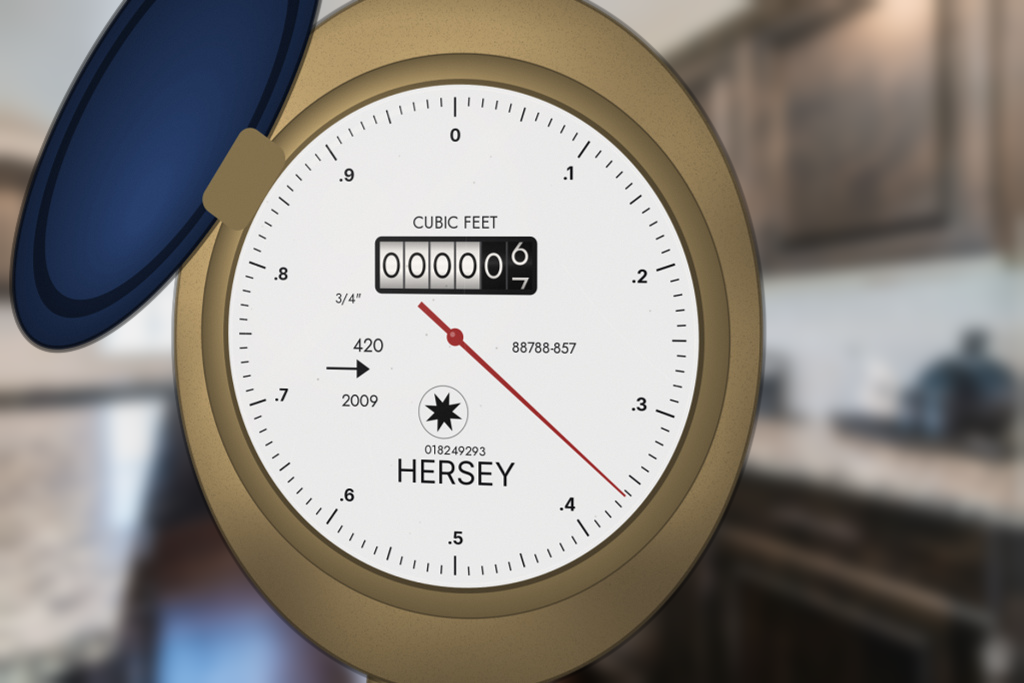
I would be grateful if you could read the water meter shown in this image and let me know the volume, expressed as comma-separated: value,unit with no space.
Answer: 6.36,ft³
